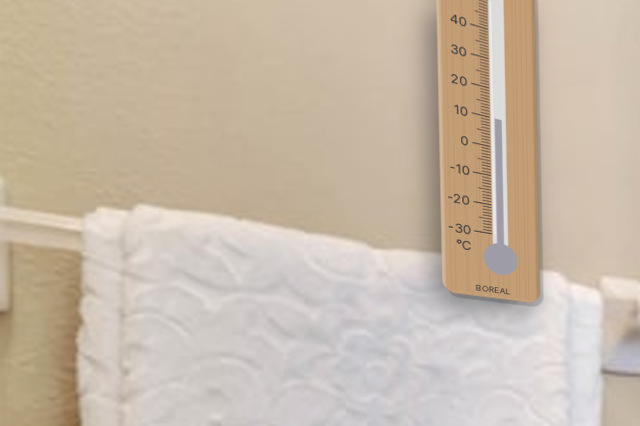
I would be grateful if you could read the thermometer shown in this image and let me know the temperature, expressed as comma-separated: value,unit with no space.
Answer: 10,°C
